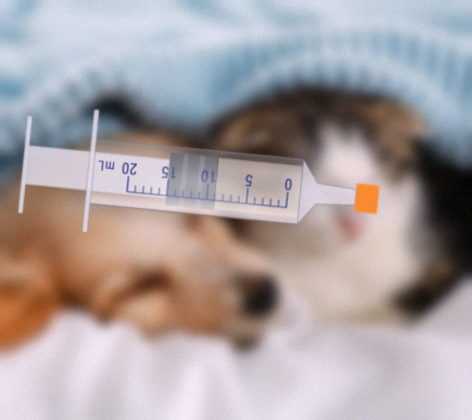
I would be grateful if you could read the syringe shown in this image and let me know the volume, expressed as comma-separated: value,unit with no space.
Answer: 9,mL
